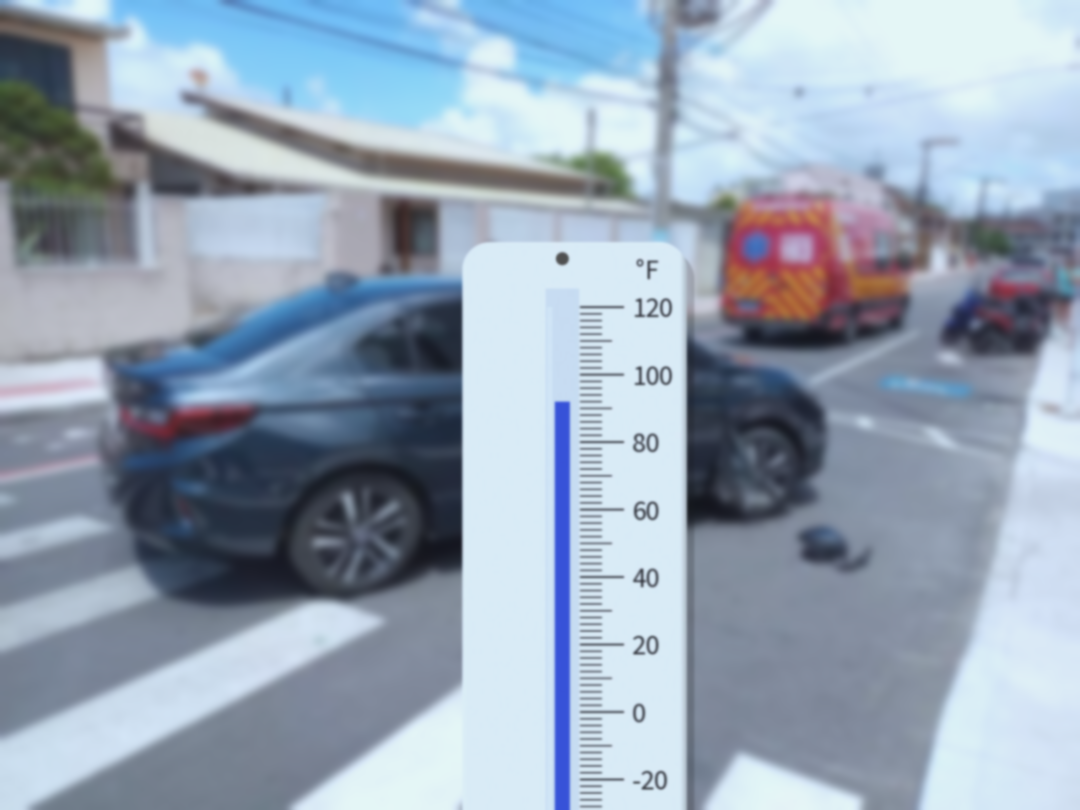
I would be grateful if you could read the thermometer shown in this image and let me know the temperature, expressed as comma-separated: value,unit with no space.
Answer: 92,°F
